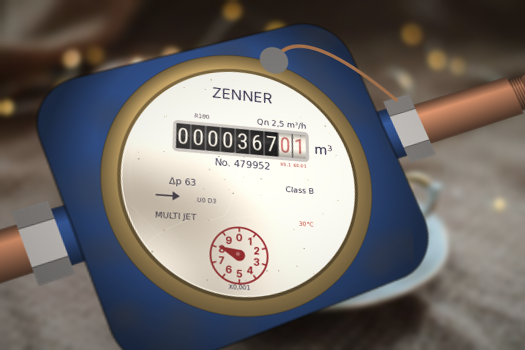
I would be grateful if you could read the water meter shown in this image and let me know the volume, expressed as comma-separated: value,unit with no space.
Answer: 367.018,m³
